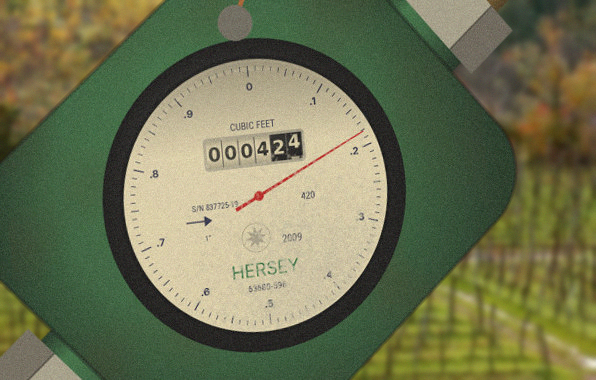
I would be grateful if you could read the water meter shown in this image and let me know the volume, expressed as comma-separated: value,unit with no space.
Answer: 424.18,ft³
